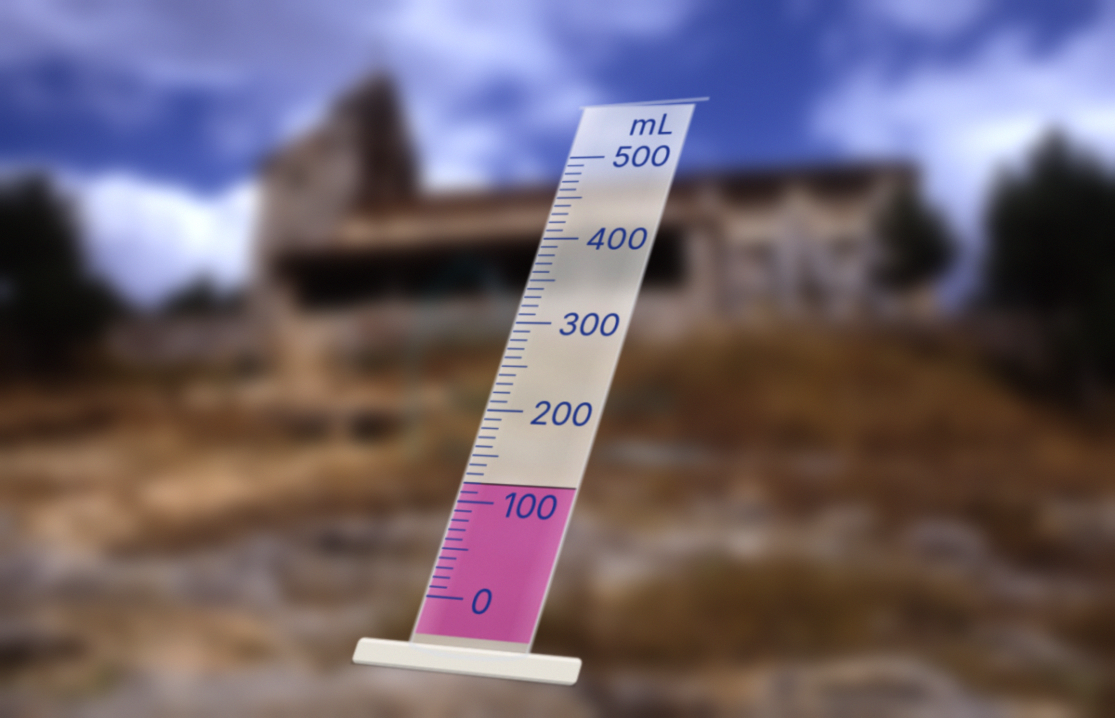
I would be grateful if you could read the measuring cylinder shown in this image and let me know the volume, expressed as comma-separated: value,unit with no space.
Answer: 120,mL
